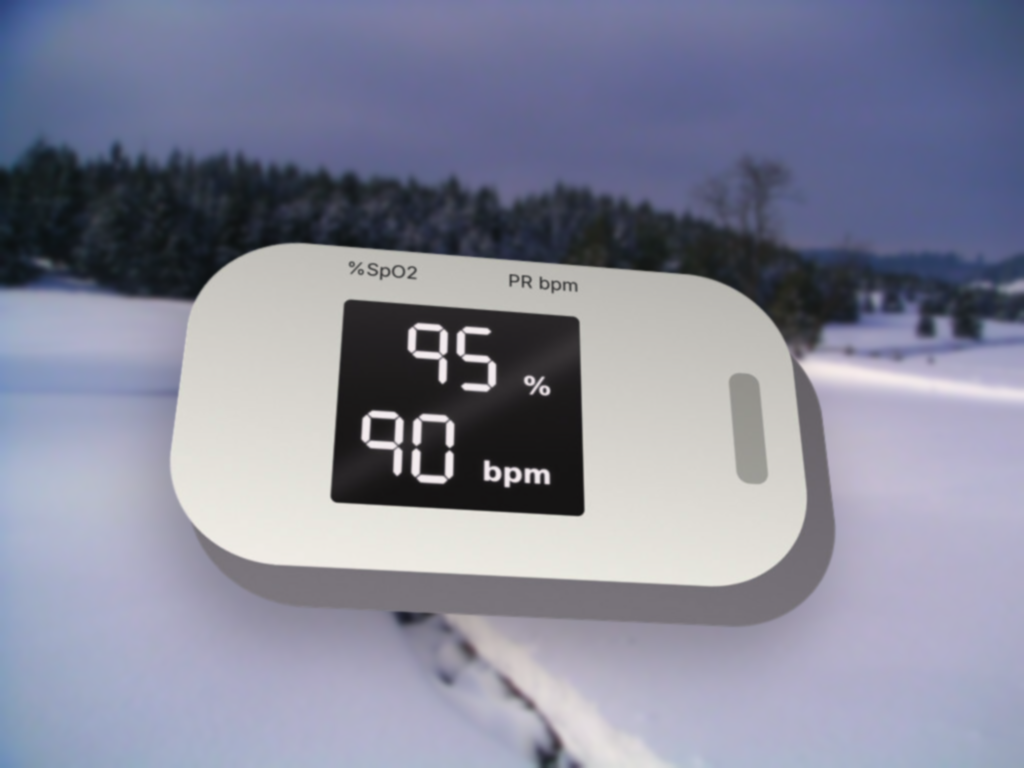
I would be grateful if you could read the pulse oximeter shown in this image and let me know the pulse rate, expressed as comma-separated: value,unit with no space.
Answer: 90,bpm
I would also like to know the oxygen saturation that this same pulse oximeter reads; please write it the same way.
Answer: 95,%
